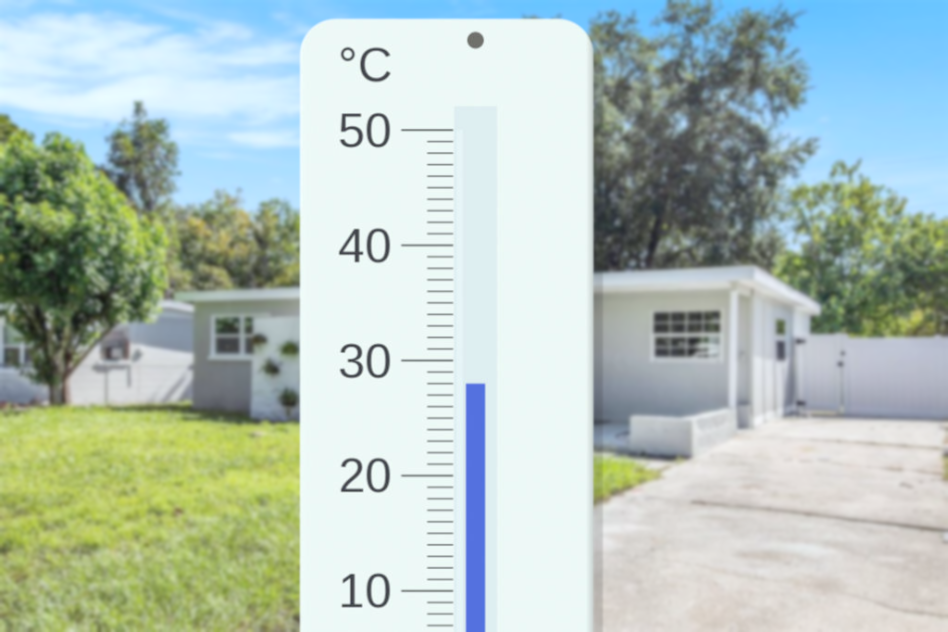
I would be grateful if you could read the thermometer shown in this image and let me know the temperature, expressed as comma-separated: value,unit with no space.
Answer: 28,°C
